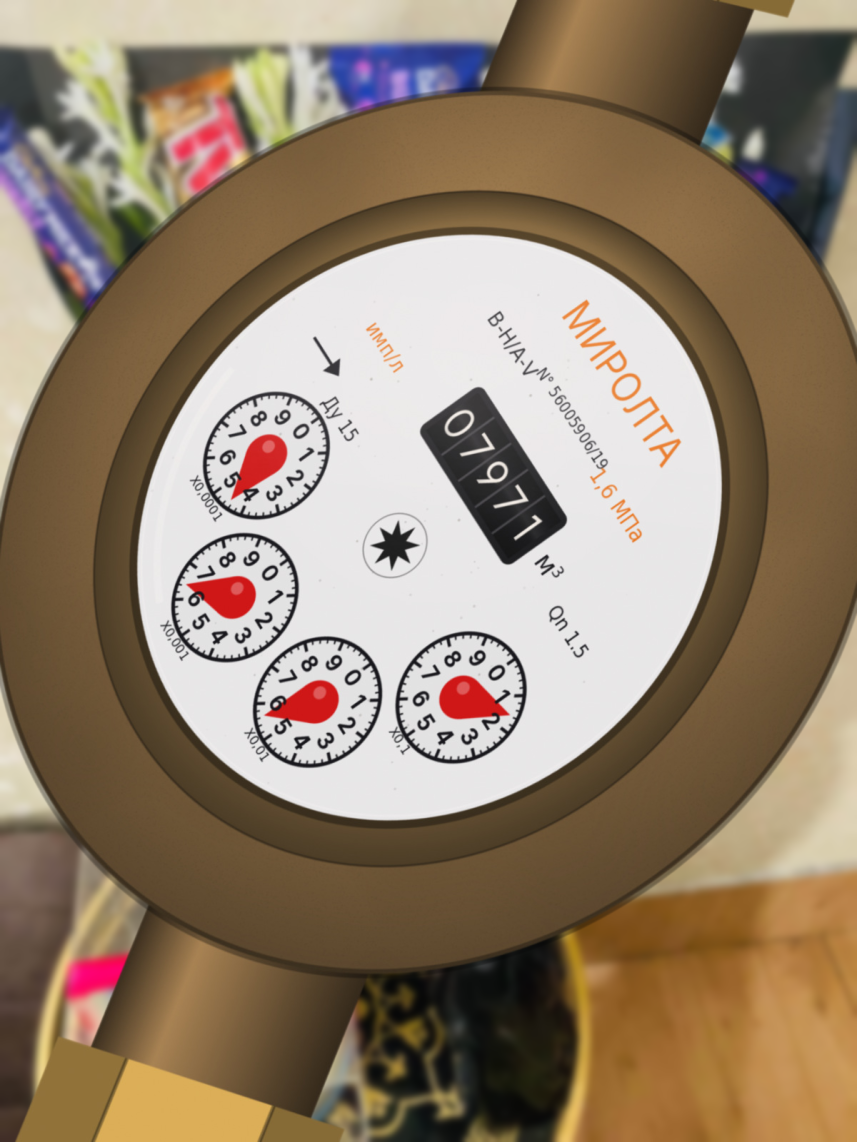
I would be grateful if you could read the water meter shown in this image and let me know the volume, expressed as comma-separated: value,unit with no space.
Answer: 7971.1564,m³
